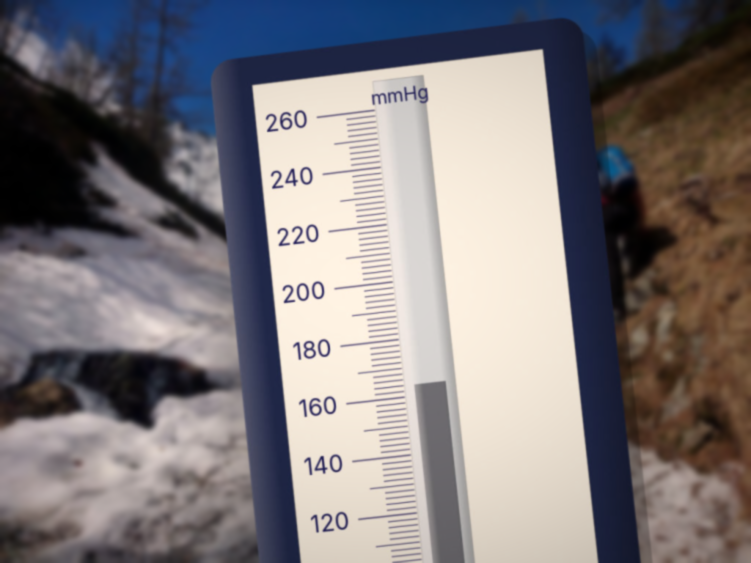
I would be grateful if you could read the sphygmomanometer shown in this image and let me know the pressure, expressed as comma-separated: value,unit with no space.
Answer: 164,mmHg
